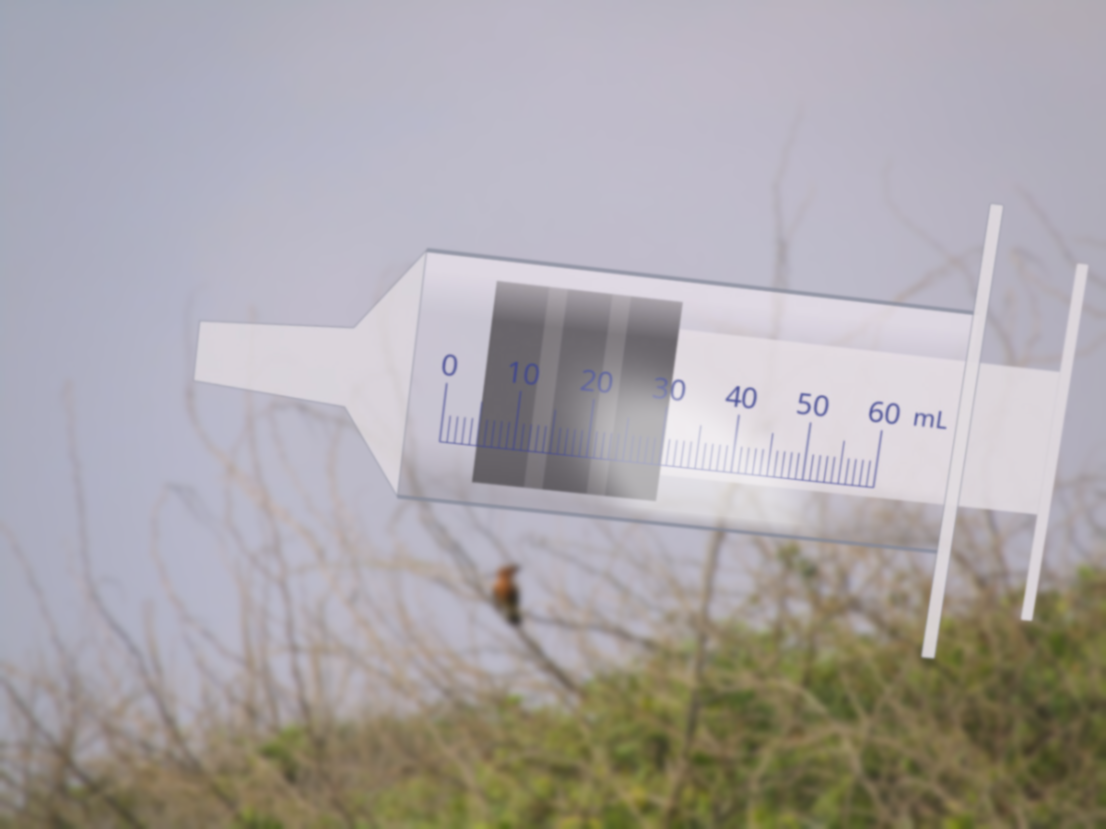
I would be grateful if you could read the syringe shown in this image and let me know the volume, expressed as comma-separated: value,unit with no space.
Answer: 5,mL
